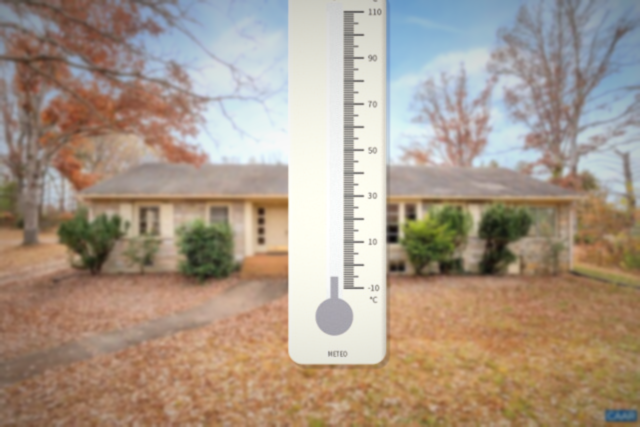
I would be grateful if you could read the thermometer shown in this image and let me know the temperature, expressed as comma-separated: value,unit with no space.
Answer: -5,°C
